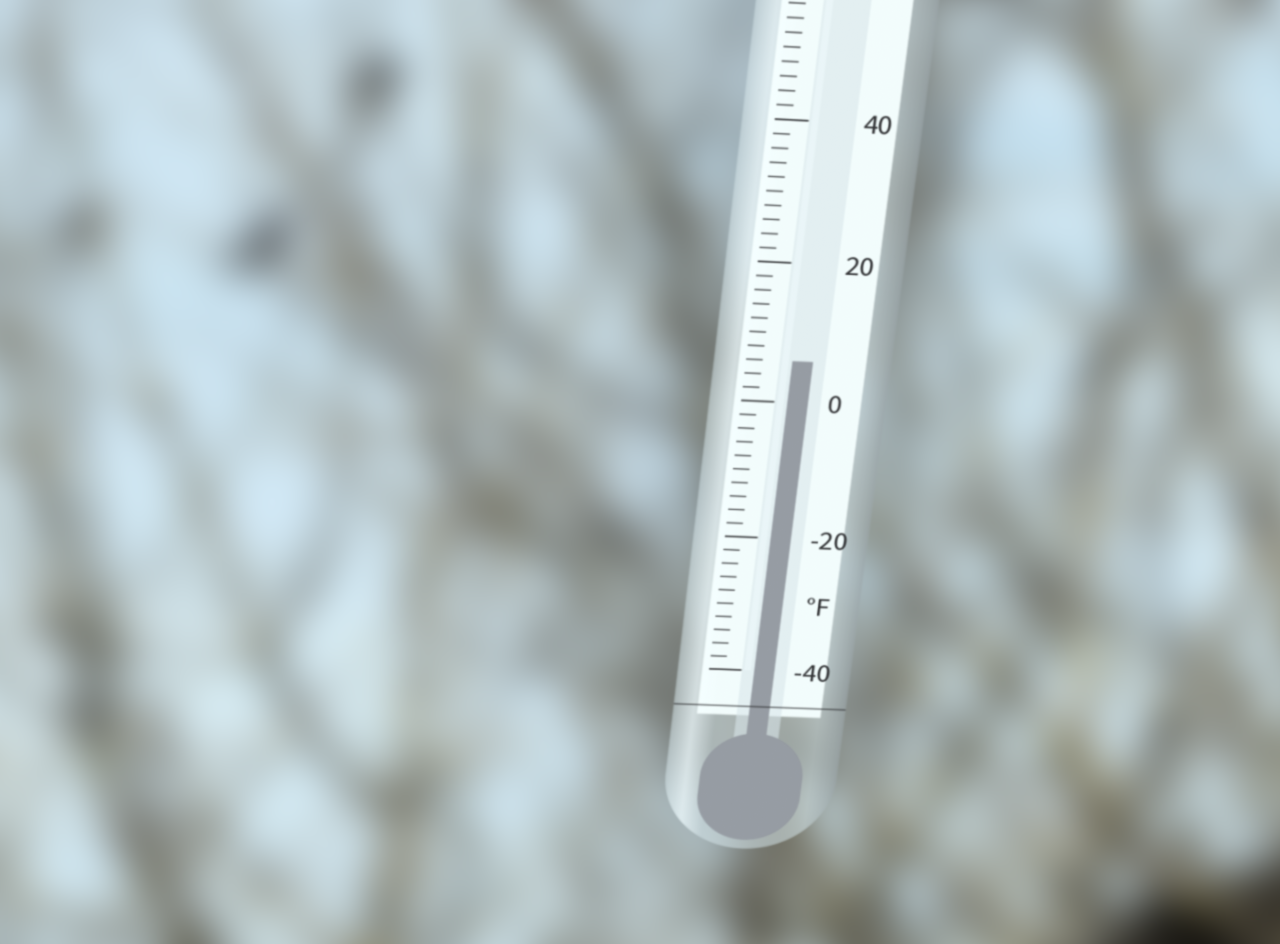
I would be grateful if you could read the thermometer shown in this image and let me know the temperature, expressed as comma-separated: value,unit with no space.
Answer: 6,°F
